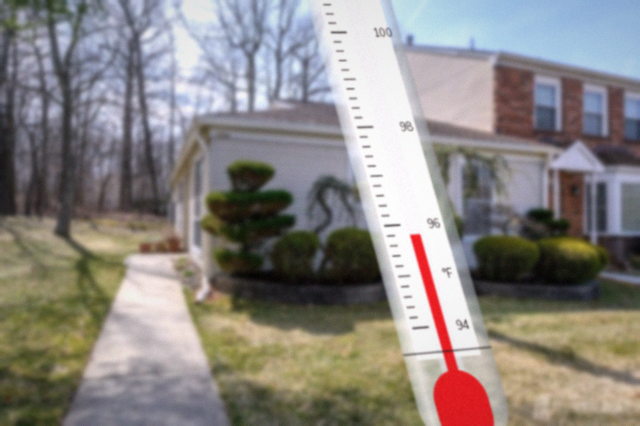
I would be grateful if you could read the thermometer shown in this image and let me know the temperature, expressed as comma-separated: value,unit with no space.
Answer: 95.8,°F
